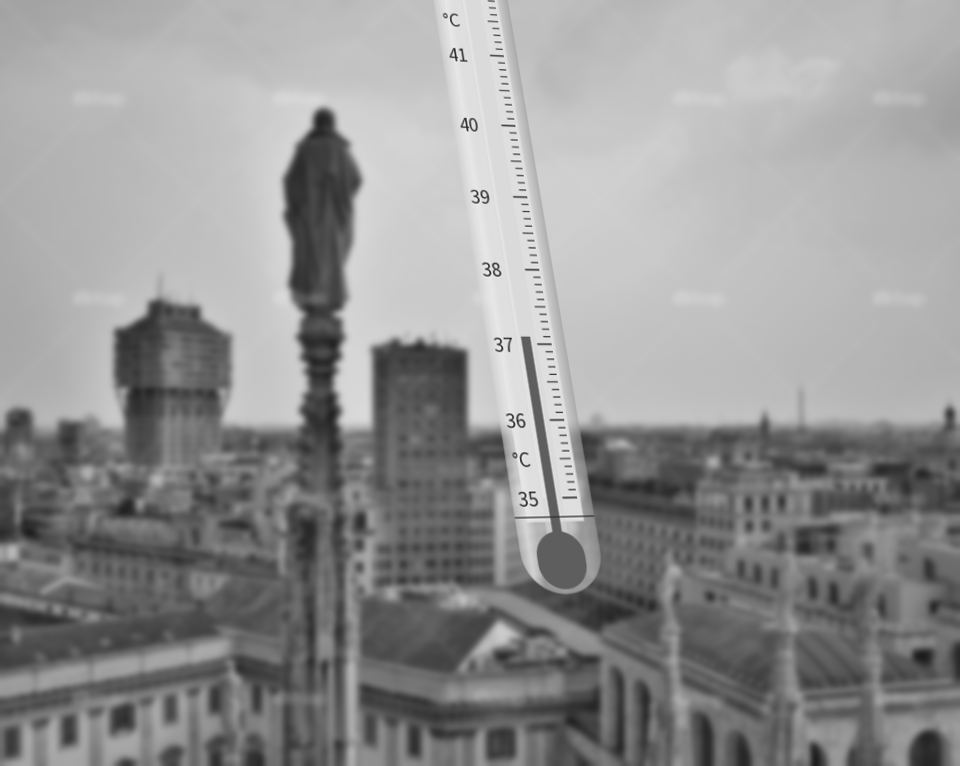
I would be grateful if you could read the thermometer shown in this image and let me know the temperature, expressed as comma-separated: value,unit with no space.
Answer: 37.1,°C
